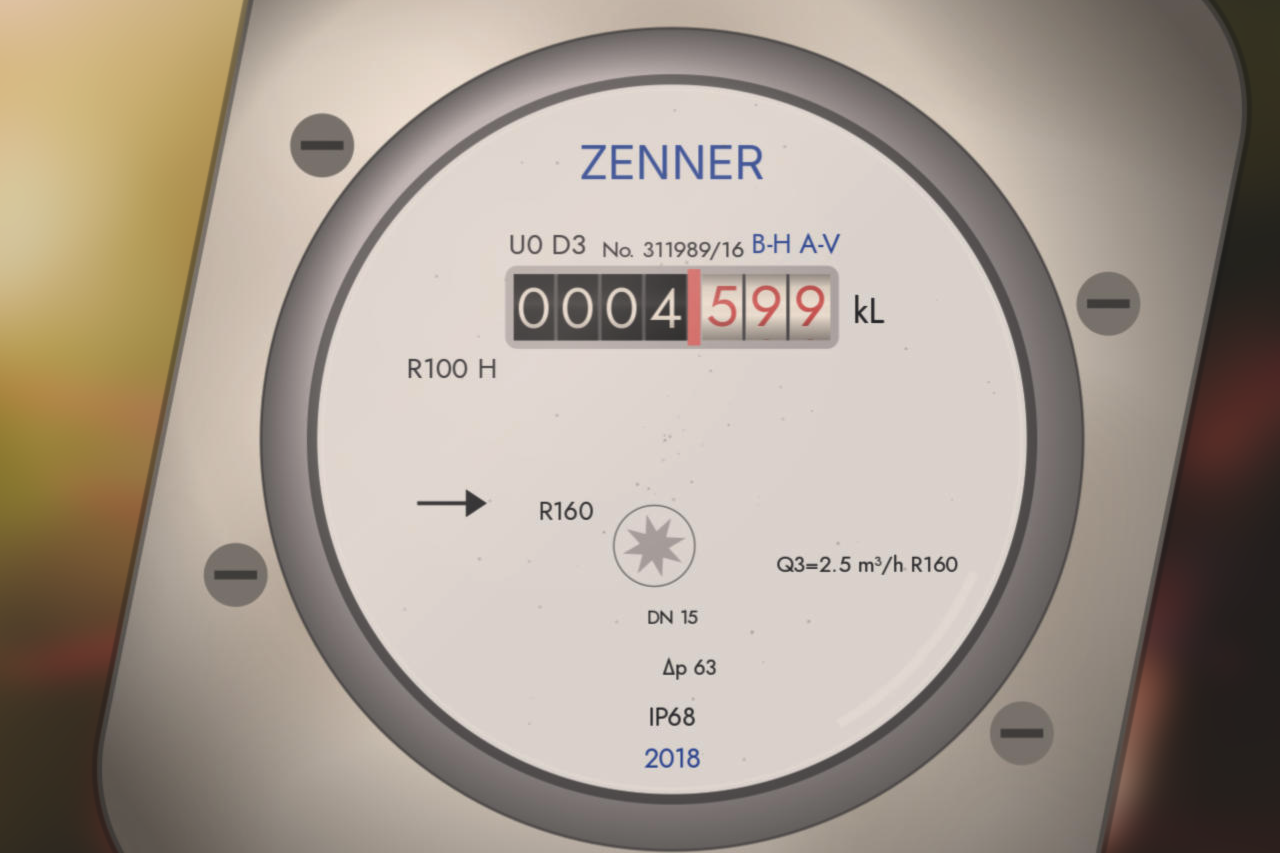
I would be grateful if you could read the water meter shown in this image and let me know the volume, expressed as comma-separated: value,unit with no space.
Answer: 4.599,kL
